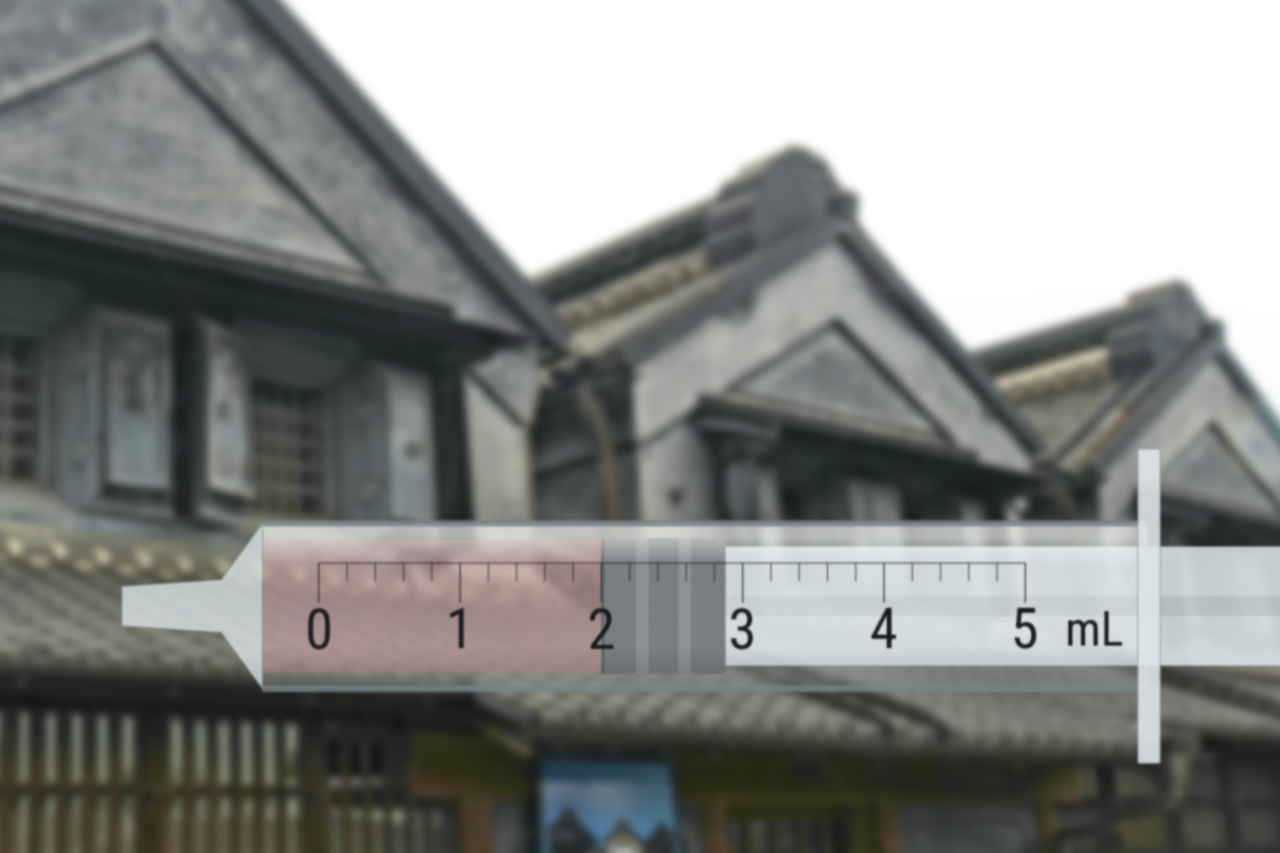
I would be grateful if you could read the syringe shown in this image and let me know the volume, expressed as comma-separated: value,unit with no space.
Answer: 2,mL
